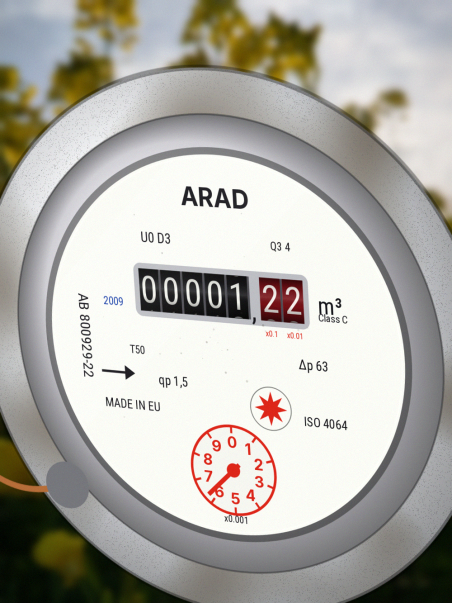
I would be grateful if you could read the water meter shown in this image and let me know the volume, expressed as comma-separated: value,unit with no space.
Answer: 1.226,m³
